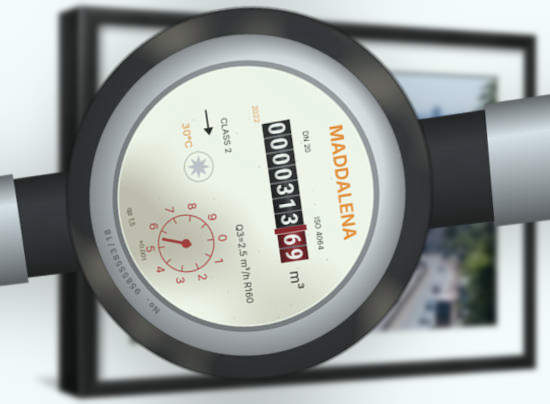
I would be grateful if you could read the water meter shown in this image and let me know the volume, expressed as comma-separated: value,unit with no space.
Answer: 313.695,m³
